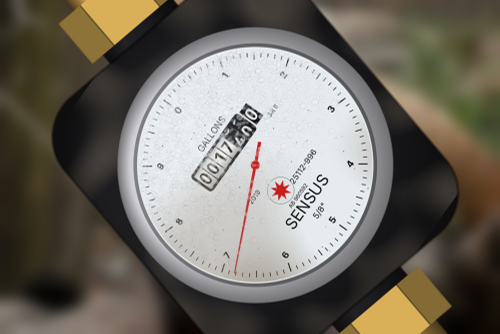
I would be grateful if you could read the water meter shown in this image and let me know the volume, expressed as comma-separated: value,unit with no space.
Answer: 17396.8,gal
